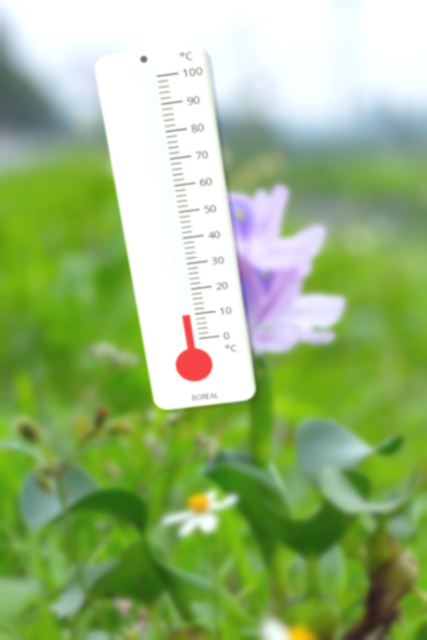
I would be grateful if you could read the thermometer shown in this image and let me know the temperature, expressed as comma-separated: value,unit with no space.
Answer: 10,°C
